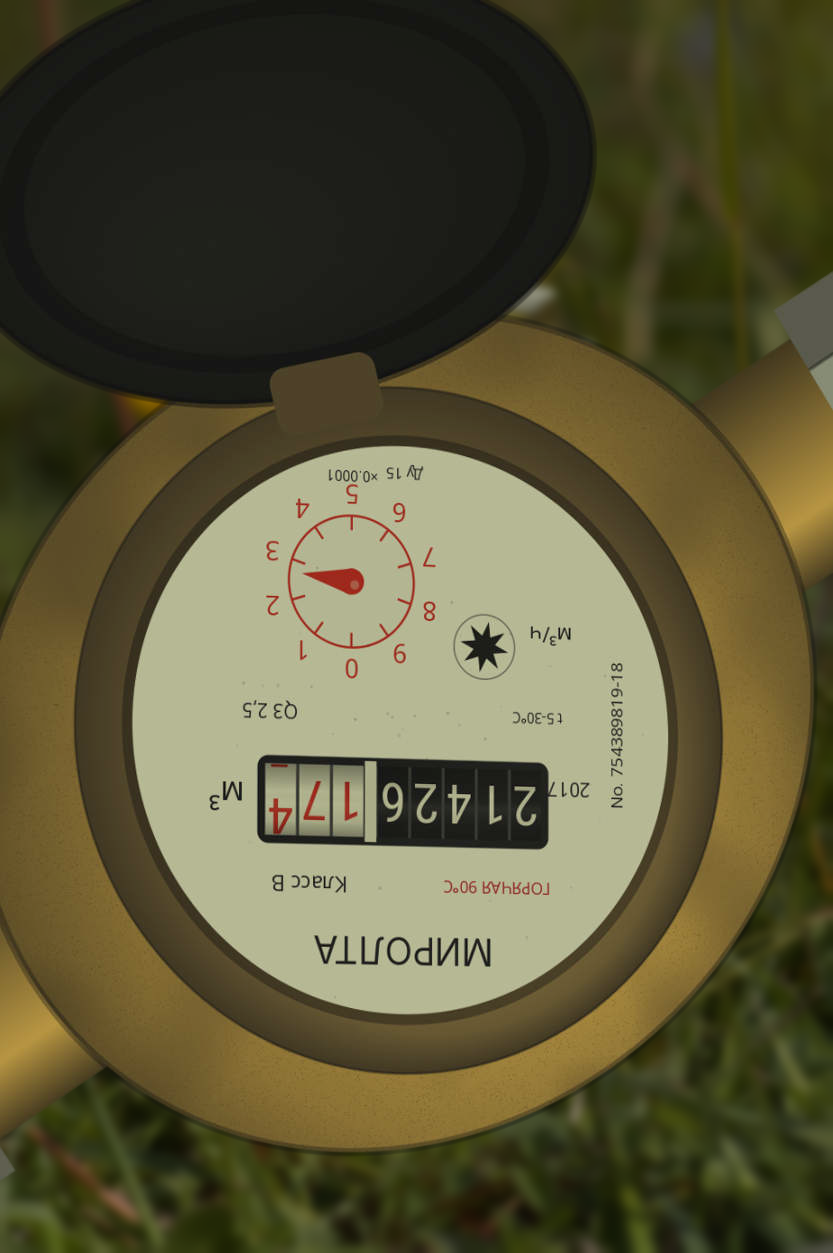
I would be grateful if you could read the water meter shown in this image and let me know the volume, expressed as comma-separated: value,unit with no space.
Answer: 21426.1742,m³
